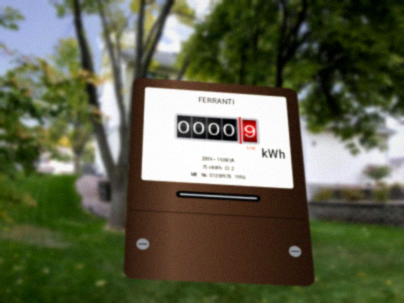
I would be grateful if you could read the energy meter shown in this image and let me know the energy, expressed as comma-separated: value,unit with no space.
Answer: 0.9,kWh
